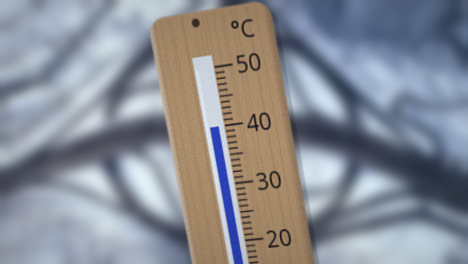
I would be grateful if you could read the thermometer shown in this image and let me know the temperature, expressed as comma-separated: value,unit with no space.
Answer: 40,°C
